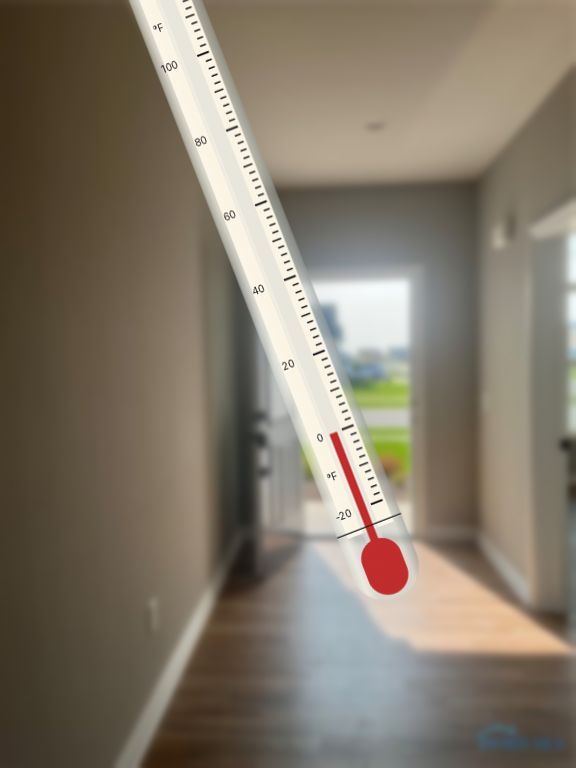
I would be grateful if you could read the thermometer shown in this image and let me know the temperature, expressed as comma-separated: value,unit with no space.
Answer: 0,°F
